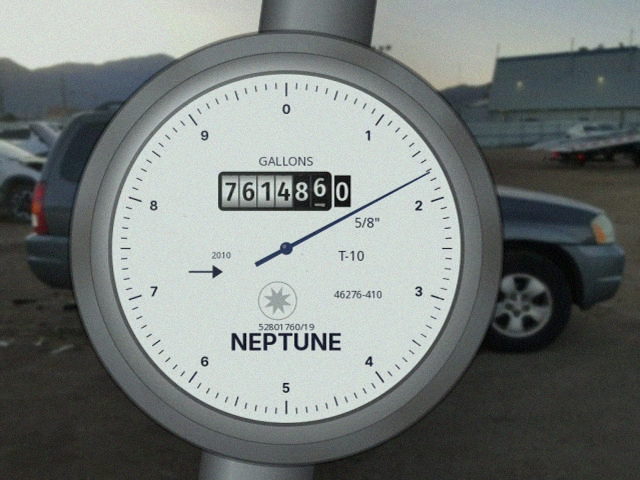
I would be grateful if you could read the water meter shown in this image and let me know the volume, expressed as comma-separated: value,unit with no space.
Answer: 7614861.7,gal
